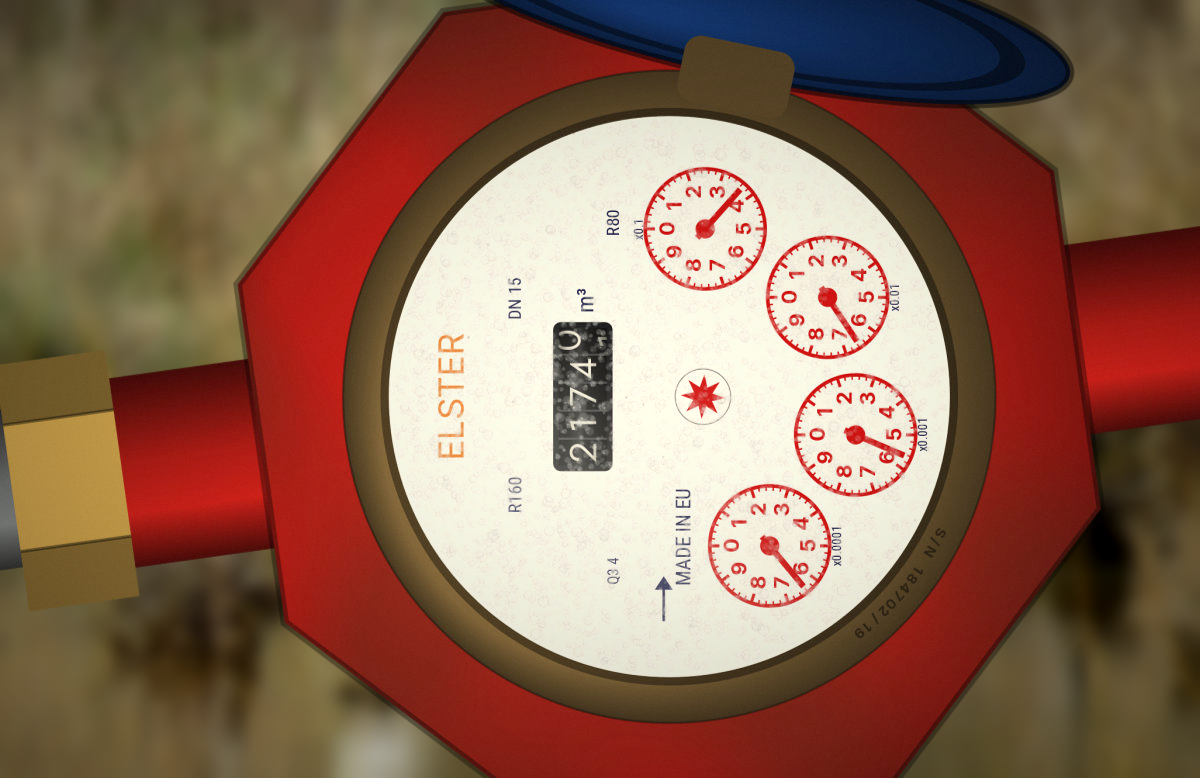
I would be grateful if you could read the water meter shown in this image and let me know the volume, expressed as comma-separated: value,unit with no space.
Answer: 21740.3656,m³
